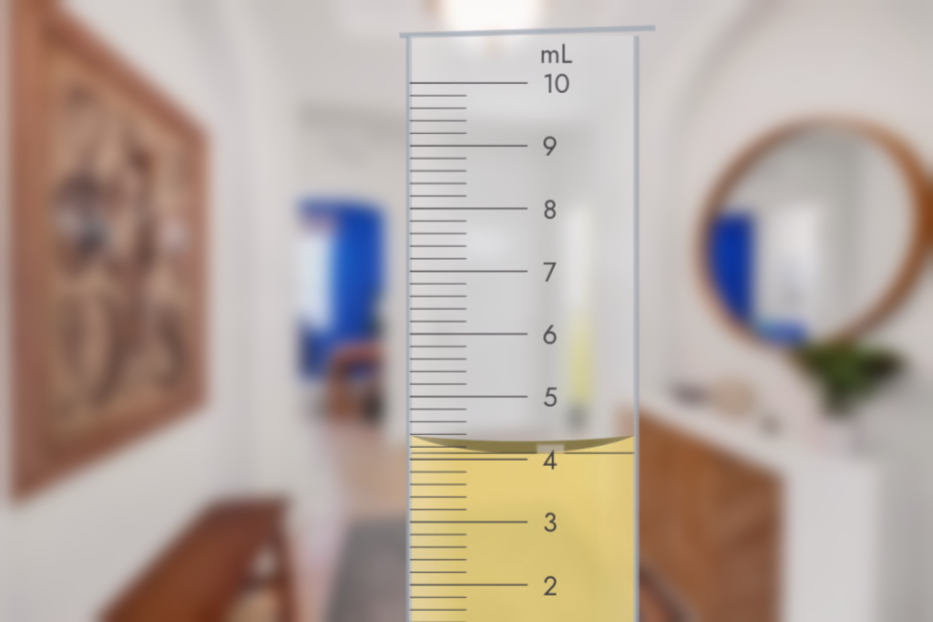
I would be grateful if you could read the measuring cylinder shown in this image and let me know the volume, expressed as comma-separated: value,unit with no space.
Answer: 4.1,mL
